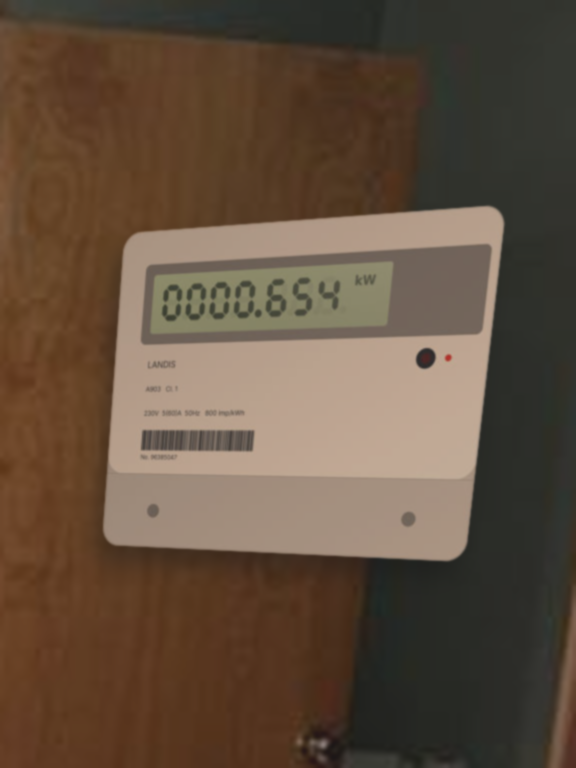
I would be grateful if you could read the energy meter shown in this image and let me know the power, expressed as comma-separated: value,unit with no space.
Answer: 0.654,kW
